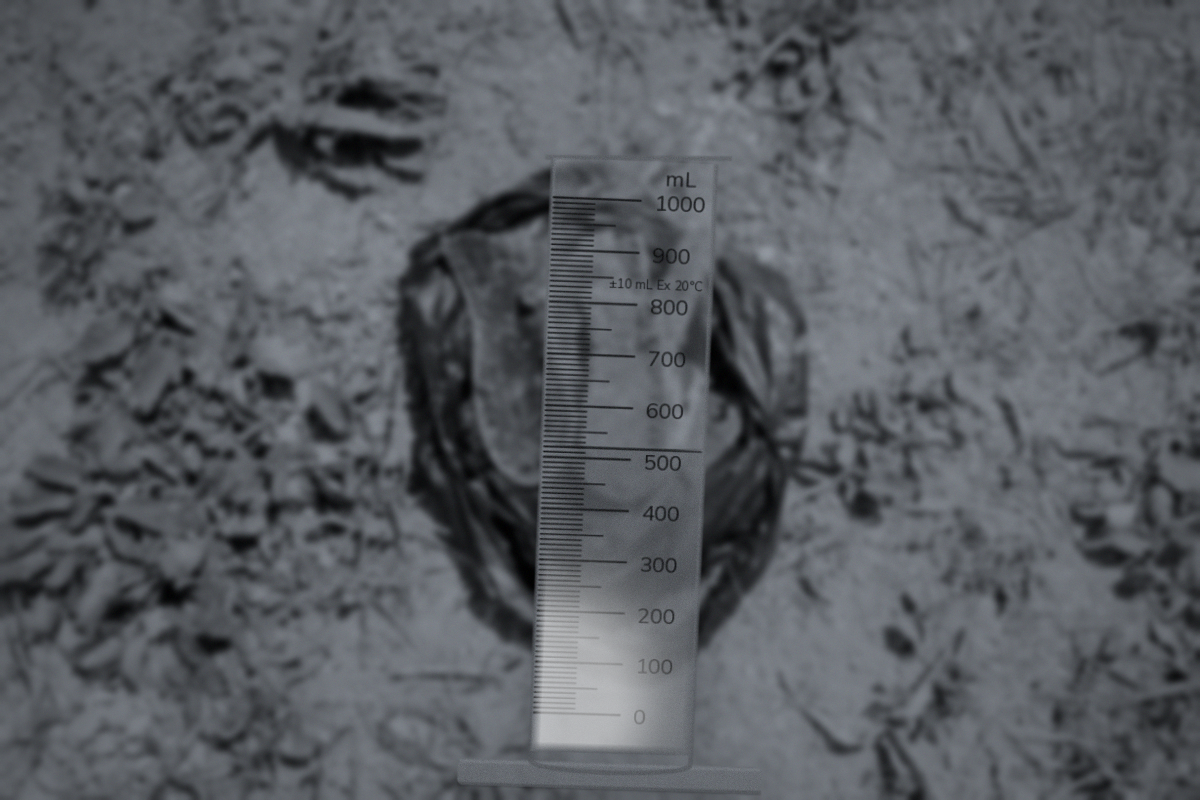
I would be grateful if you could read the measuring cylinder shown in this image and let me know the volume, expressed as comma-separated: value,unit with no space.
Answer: 520,mL
